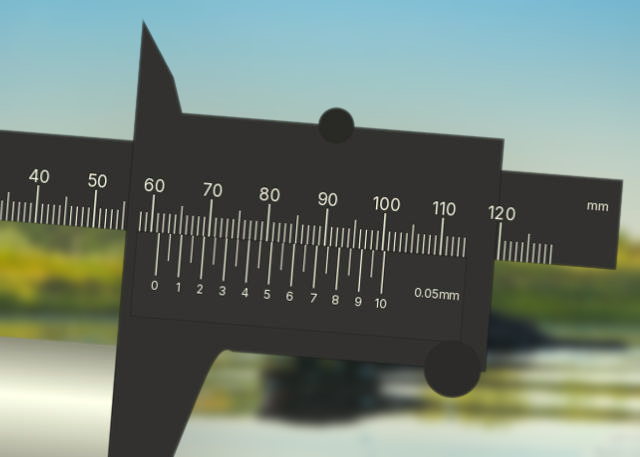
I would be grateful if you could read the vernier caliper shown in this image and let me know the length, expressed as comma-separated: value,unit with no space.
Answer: 61.4,mm
